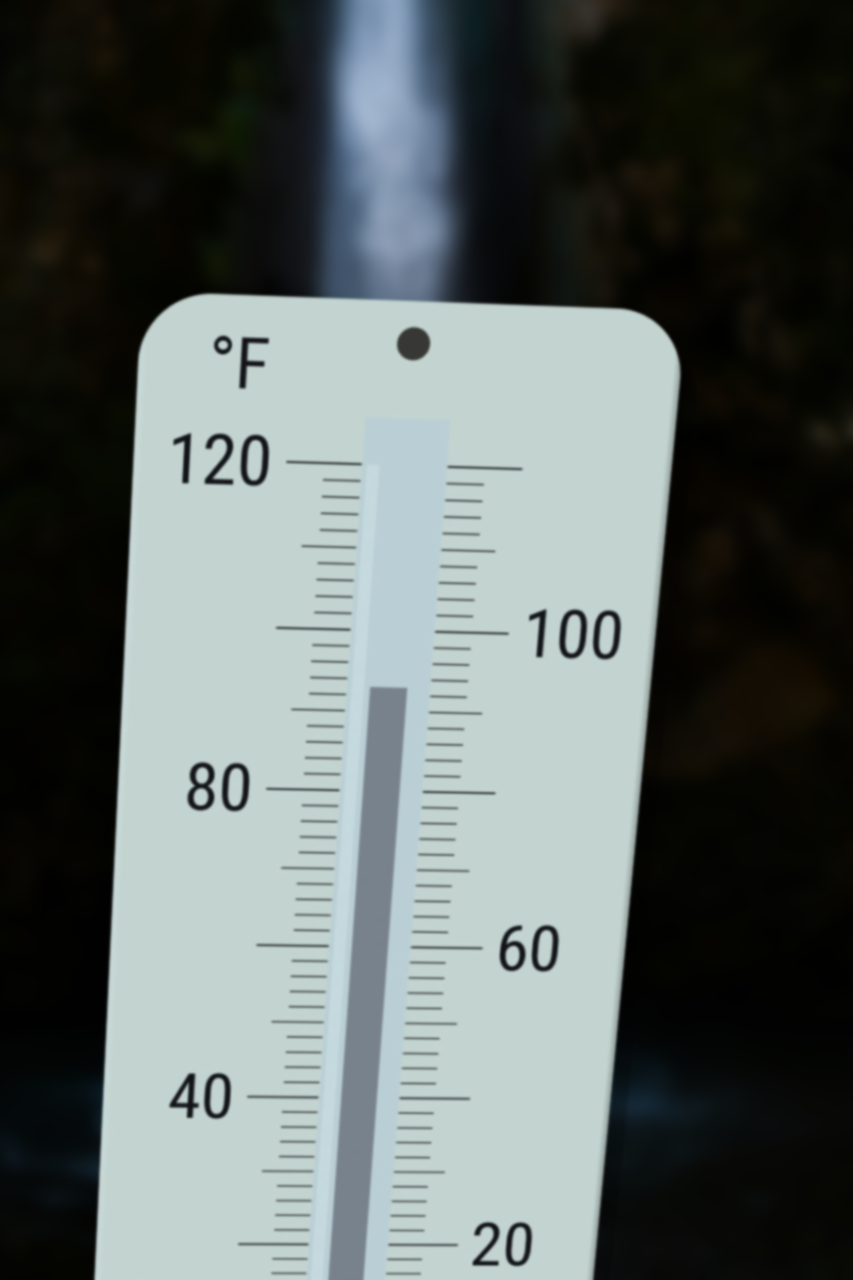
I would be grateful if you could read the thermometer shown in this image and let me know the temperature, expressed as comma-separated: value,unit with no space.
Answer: 93,°F
